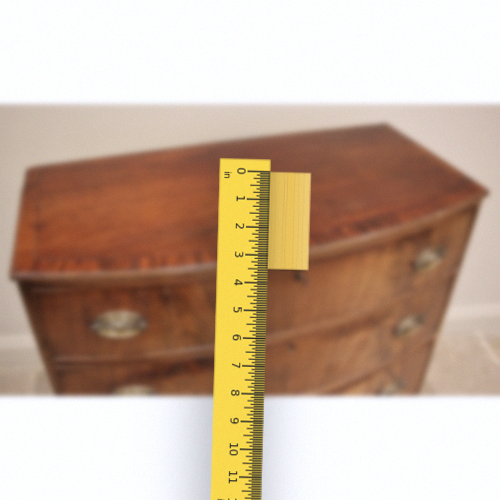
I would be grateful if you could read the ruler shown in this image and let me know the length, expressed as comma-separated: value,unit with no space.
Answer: 3.5,in
